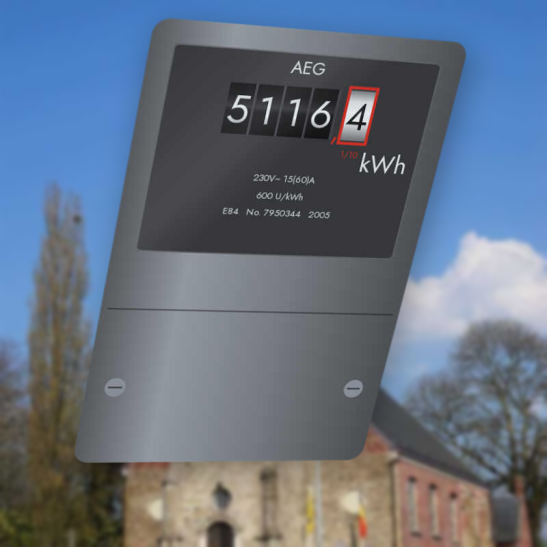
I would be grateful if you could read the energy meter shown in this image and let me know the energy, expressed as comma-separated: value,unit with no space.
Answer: 5116.4,kWh
